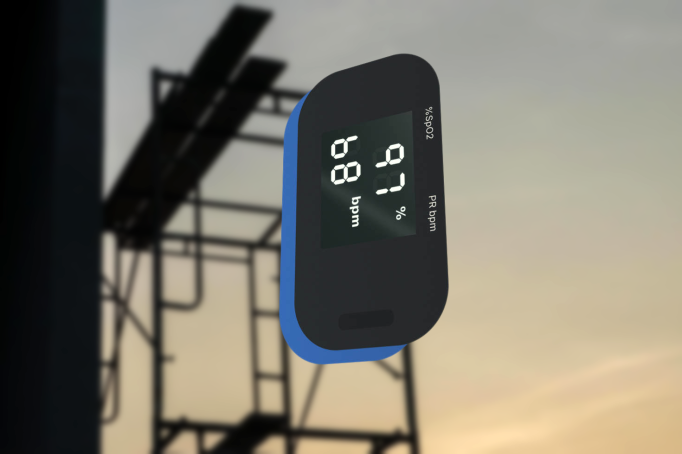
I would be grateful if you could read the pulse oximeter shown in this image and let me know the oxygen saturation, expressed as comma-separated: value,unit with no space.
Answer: 97,%
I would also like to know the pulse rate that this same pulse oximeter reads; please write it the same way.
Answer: 68,bpm
